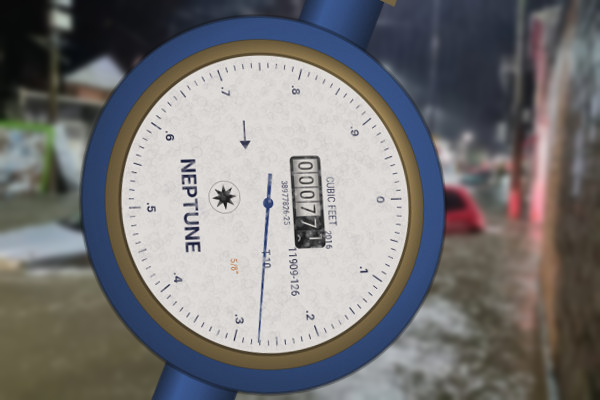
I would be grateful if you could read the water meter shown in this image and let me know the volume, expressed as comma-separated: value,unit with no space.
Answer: 771.27,ft³
